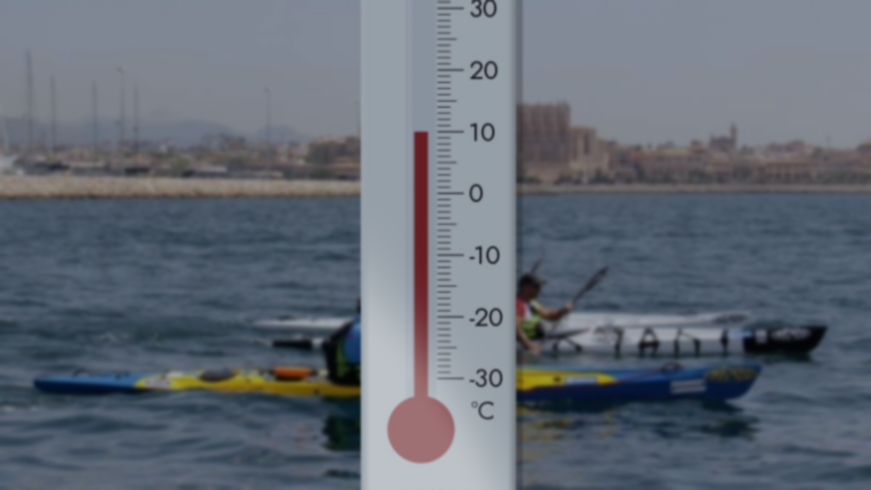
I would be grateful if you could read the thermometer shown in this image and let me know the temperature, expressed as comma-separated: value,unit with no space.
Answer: 10,°C
